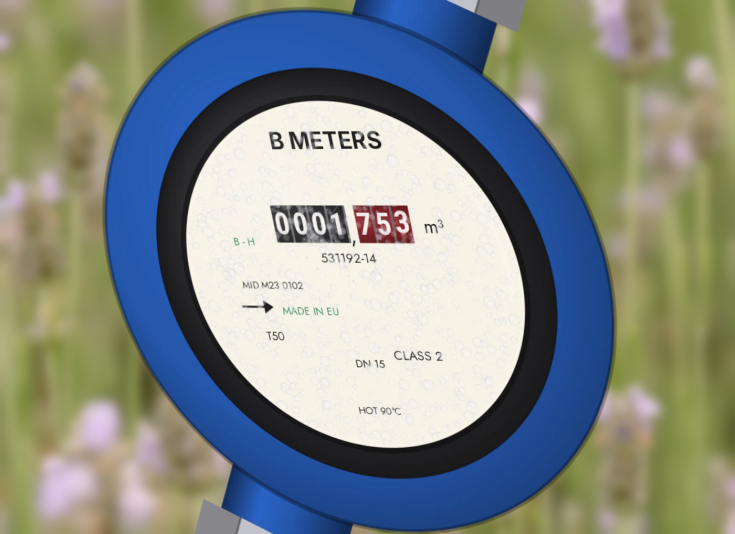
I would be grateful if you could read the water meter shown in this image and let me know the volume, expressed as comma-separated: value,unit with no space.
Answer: 1.753,m³
